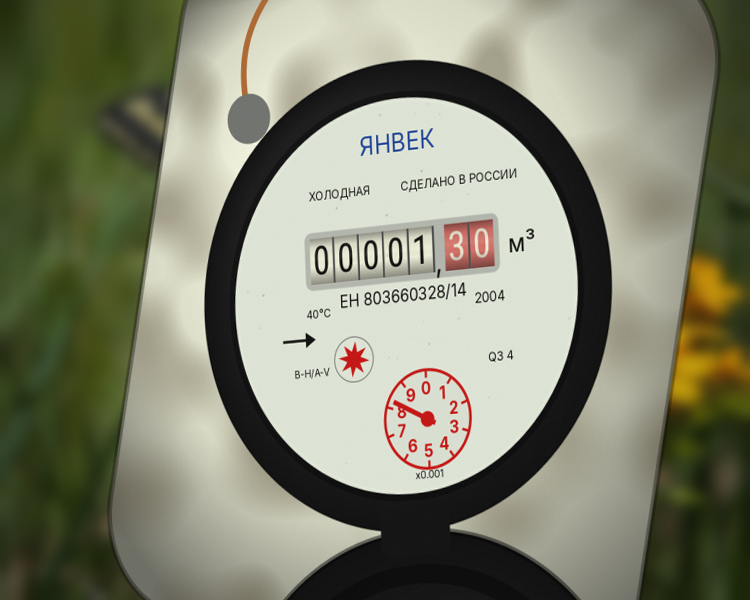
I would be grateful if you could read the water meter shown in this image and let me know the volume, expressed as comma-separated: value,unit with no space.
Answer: 1.308,m³
